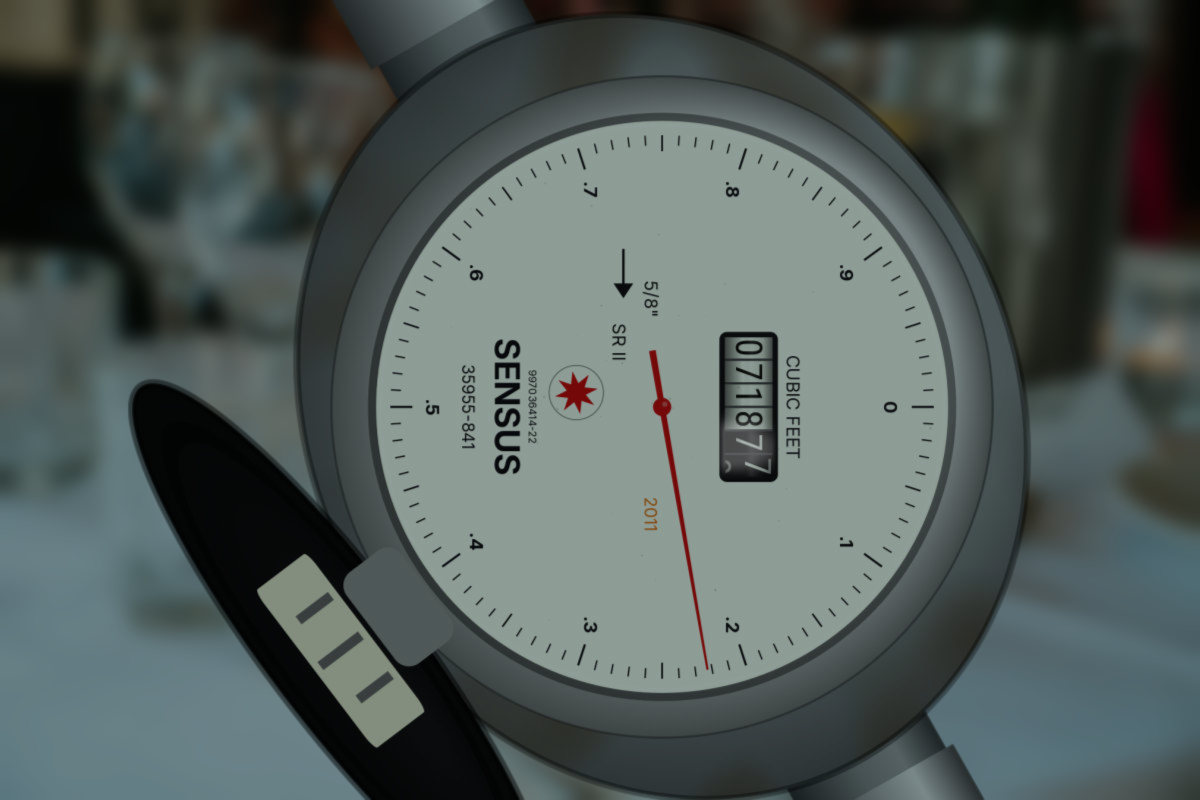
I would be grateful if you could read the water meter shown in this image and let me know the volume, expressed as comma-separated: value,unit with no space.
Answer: 71877.22,ft³
